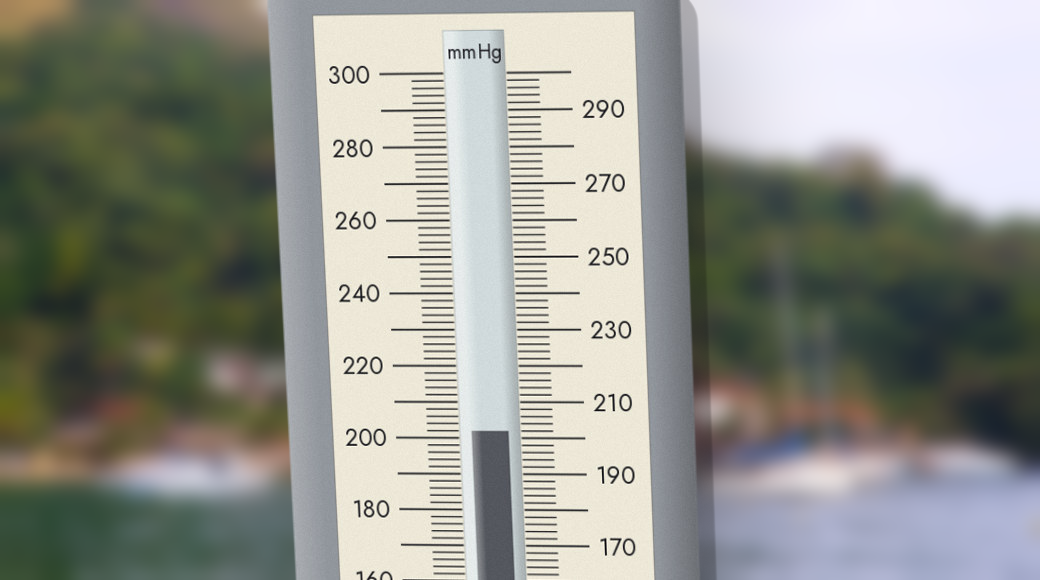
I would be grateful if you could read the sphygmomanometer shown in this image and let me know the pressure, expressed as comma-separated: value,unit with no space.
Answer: 202,mmHg
